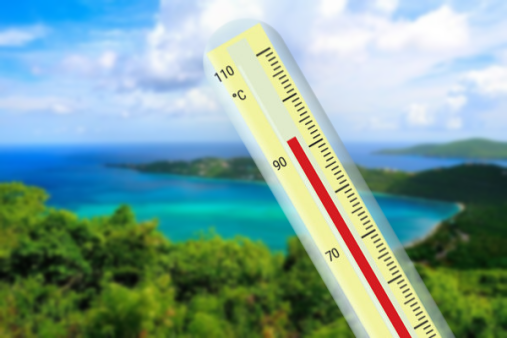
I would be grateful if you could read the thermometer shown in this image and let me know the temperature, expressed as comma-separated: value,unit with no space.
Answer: 93,°C
